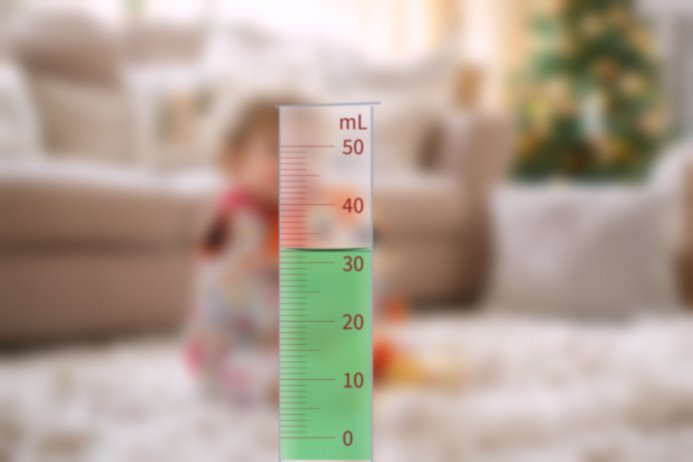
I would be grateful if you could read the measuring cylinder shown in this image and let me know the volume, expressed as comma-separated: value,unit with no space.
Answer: 32,mL
